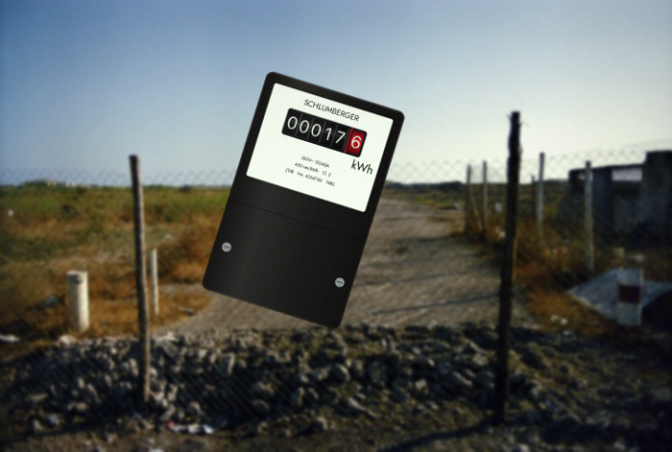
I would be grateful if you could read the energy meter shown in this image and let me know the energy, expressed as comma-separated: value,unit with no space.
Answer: 17.6,kWh
